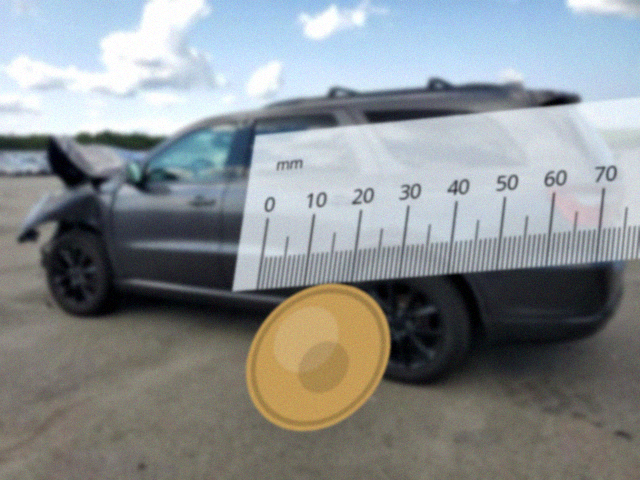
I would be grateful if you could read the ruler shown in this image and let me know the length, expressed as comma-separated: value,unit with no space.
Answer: 30,mm
